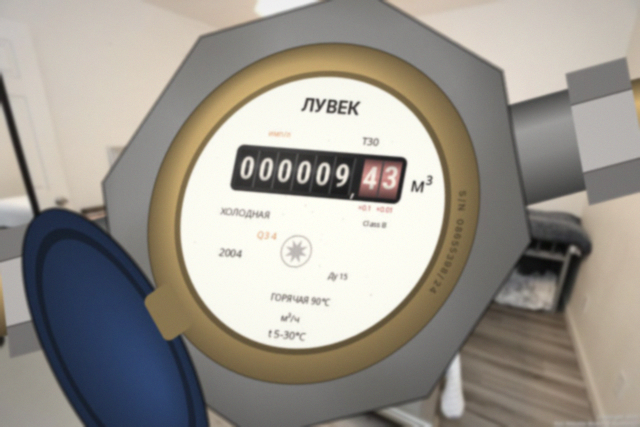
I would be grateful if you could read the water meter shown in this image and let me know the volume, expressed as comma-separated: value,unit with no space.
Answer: 9.43,m³
